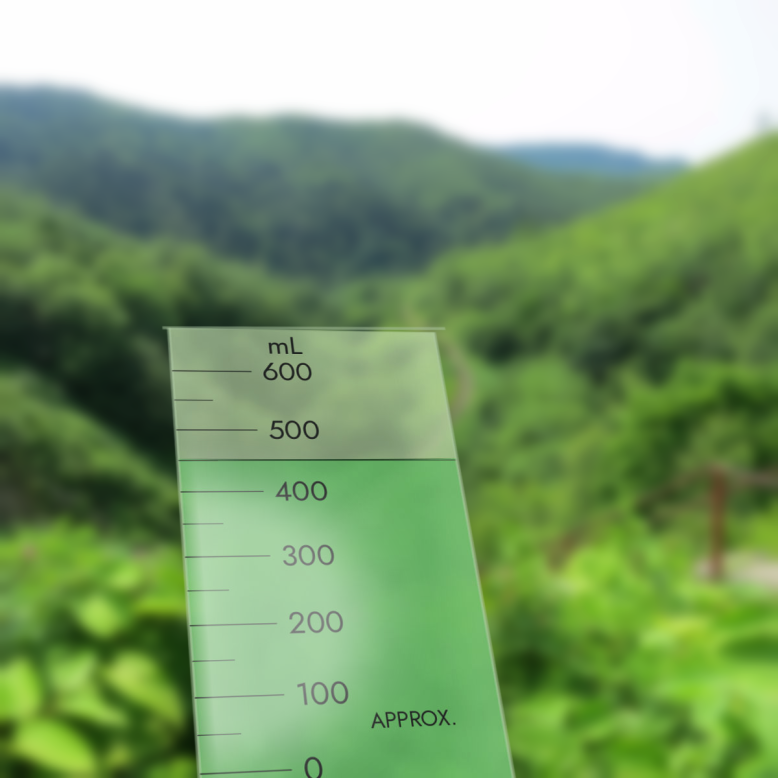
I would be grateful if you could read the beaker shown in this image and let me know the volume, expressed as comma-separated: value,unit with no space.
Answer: 450,mL
